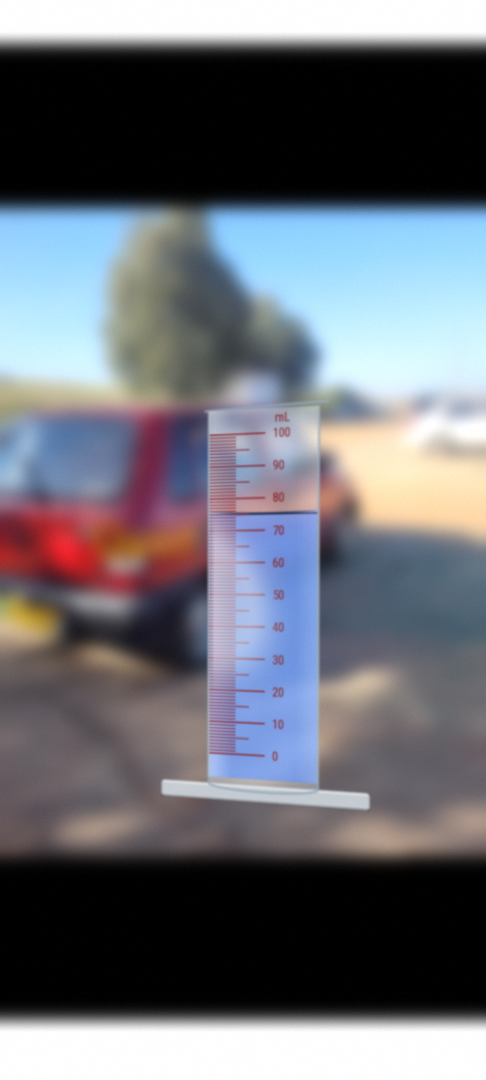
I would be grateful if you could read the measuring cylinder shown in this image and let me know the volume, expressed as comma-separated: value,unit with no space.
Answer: 75,mL
